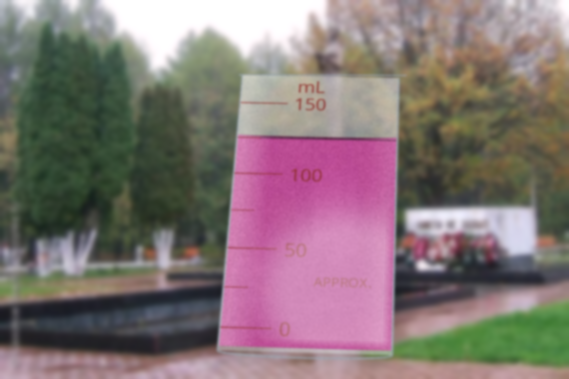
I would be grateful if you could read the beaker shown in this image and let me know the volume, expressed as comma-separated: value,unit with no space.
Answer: 125,mL
